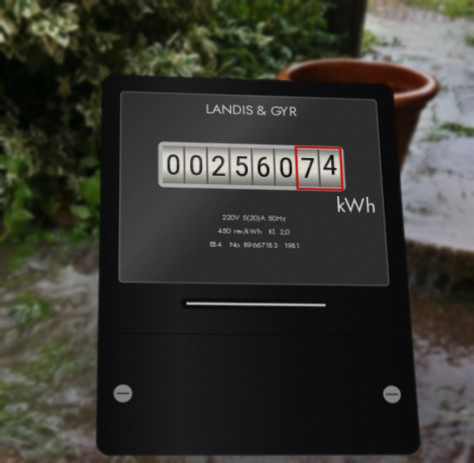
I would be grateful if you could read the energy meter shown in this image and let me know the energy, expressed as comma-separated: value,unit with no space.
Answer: 2560.74,kWh
